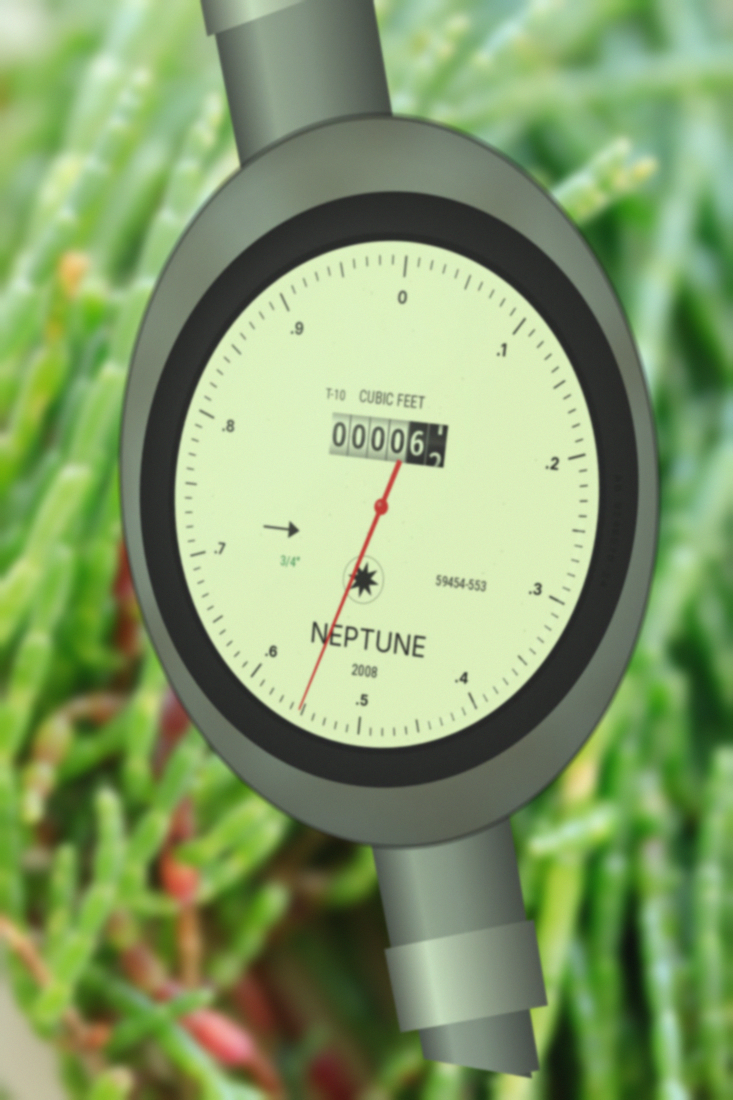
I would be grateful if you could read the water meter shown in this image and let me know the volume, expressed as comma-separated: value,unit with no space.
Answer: 61.55,ft³
